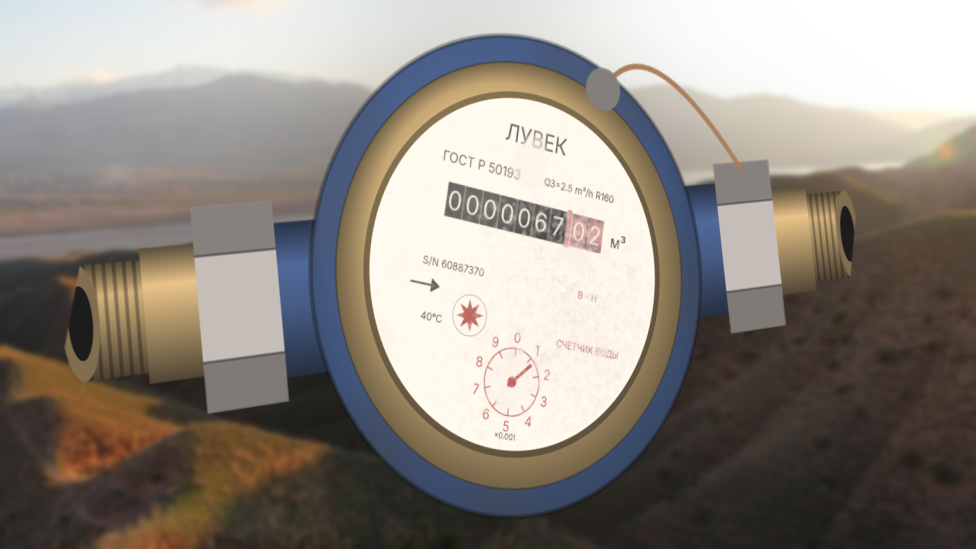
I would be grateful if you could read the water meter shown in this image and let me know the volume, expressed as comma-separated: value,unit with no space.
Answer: 67.021,m³
